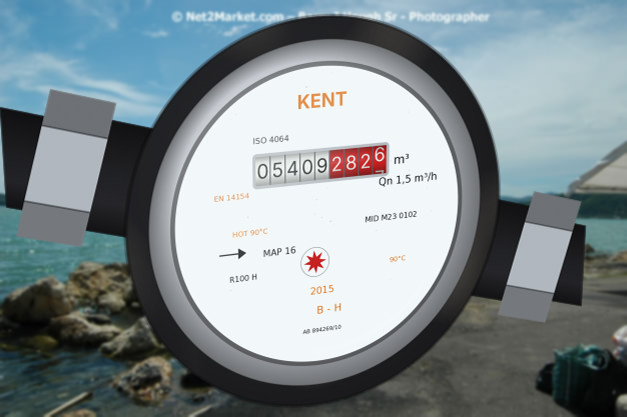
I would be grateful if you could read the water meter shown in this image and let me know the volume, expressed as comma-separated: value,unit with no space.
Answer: 5409.2826,m³
